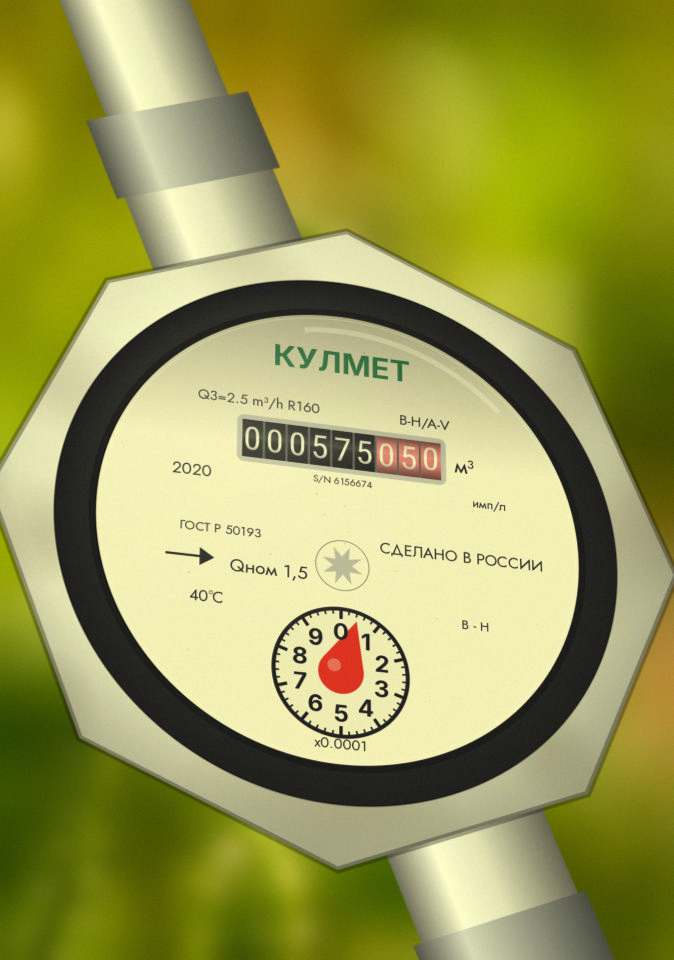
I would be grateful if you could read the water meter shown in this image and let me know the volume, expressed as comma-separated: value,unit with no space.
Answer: 575.0500,m³
